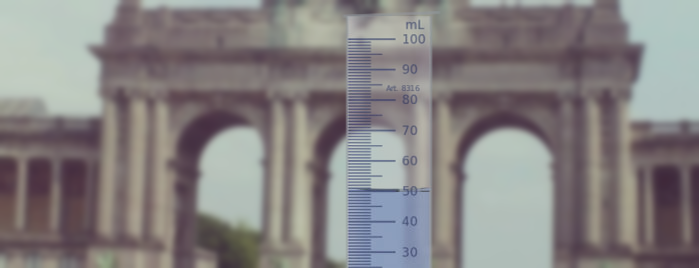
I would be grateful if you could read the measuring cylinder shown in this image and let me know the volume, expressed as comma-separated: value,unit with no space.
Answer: 50,mL
